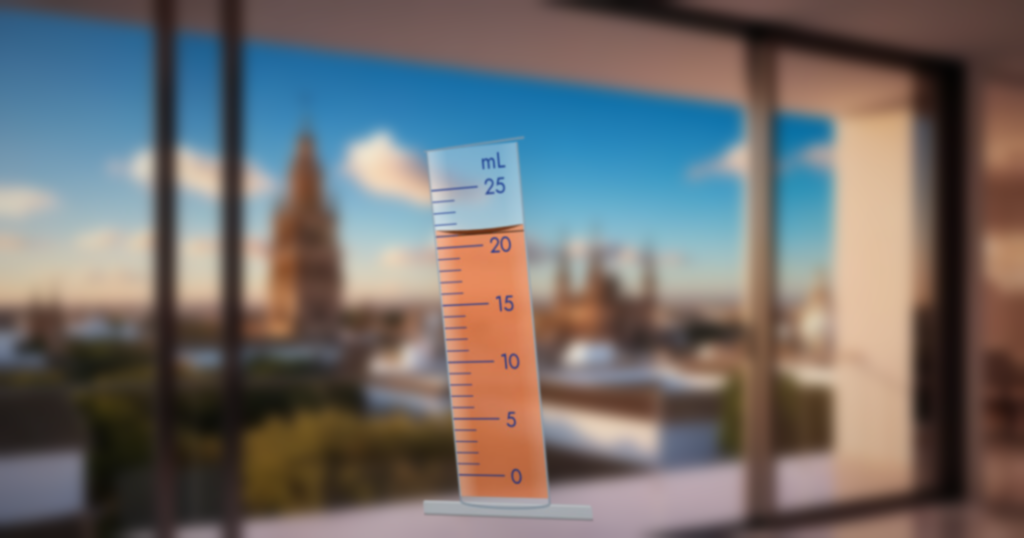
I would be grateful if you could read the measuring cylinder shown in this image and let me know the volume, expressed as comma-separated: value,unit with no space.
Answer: 21,mL
